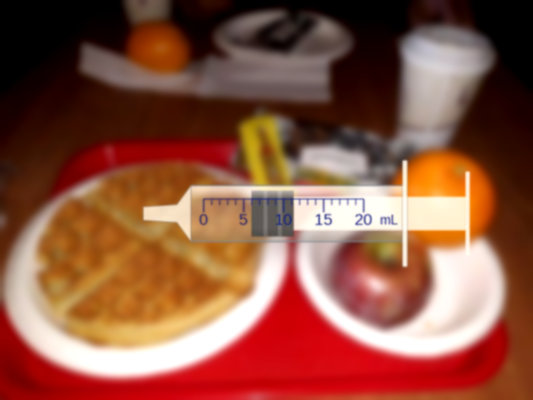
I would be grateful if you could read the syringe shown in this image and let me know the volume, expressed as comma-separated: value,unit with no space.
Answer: 6,mL
